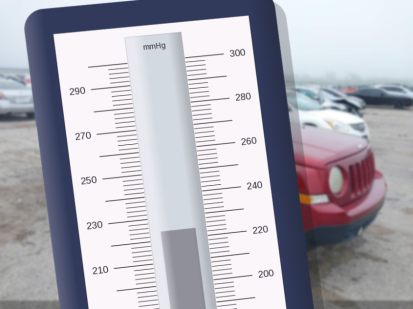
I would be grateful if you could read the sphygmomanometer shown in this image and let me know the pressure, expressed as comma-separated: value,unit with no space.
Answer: 224,mmHg
